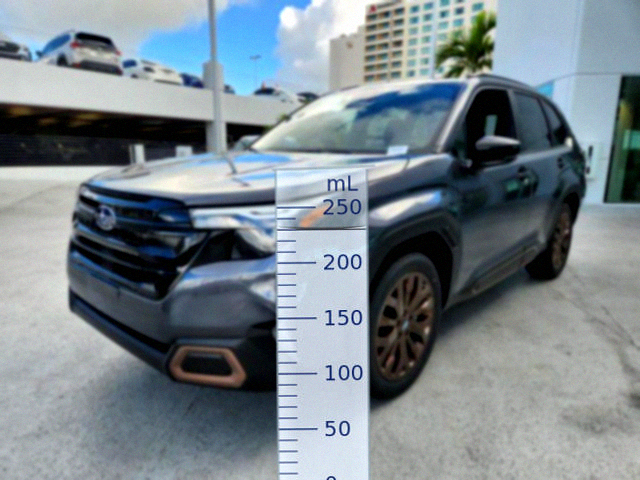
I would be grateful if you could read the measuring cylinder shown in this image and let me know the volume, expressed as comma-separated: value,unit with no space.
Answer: 230,mL
